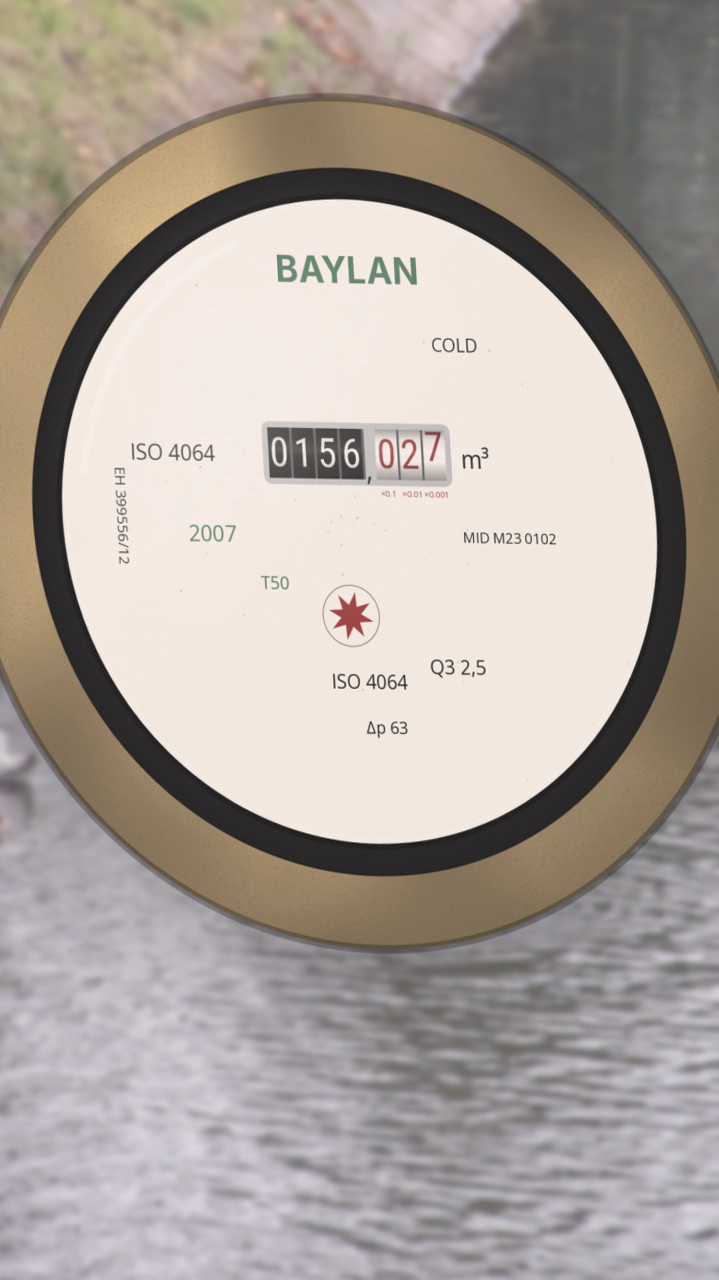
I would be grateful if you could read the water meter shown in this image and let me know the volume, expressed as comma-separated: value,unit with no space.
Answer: 156.027,m³
